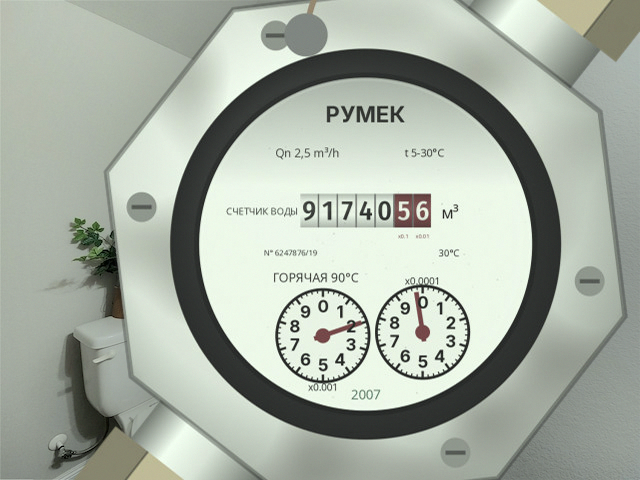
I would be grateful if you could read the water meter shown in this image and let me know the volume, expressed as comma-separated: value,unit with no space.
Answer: 91740.5619,m³
